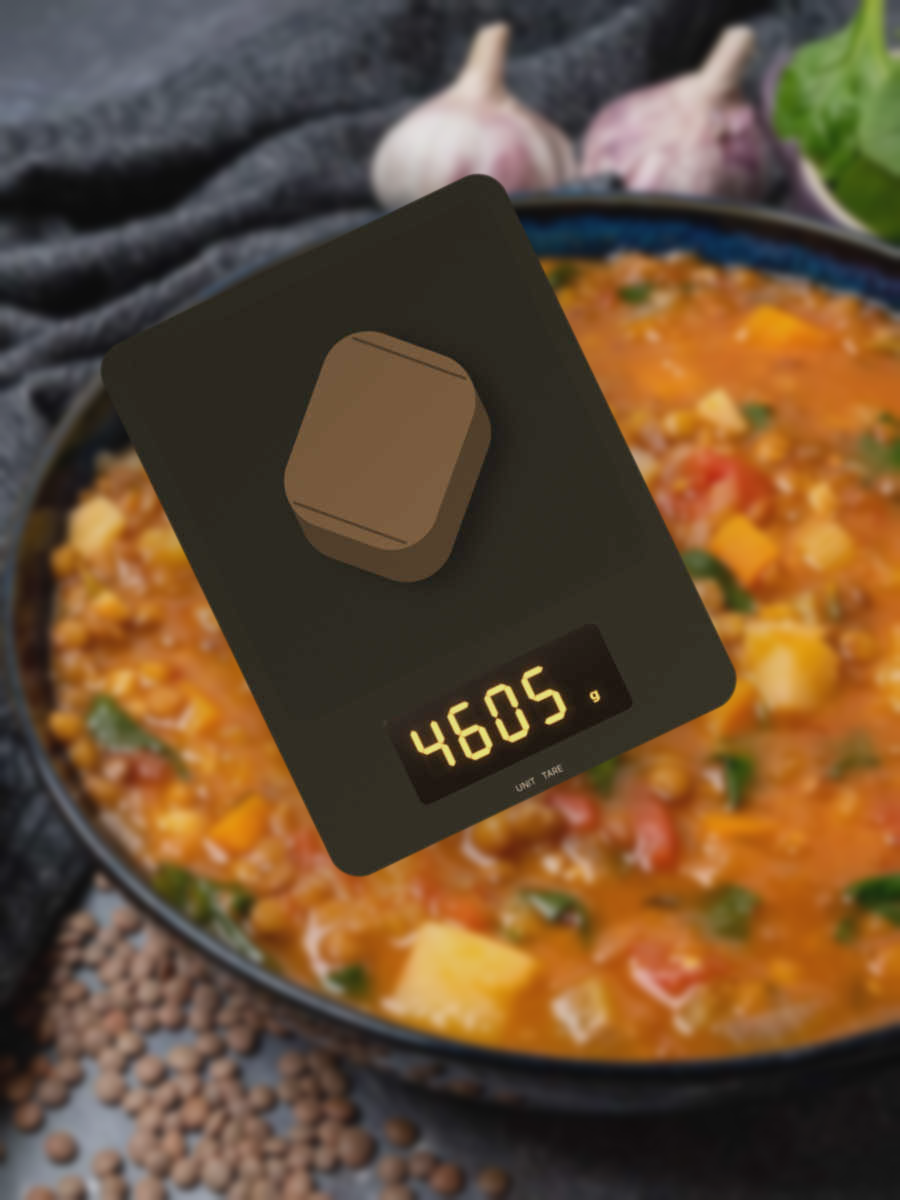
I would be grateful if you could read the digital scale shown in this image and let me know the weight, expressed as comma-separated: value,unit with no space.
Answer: 4605,g
